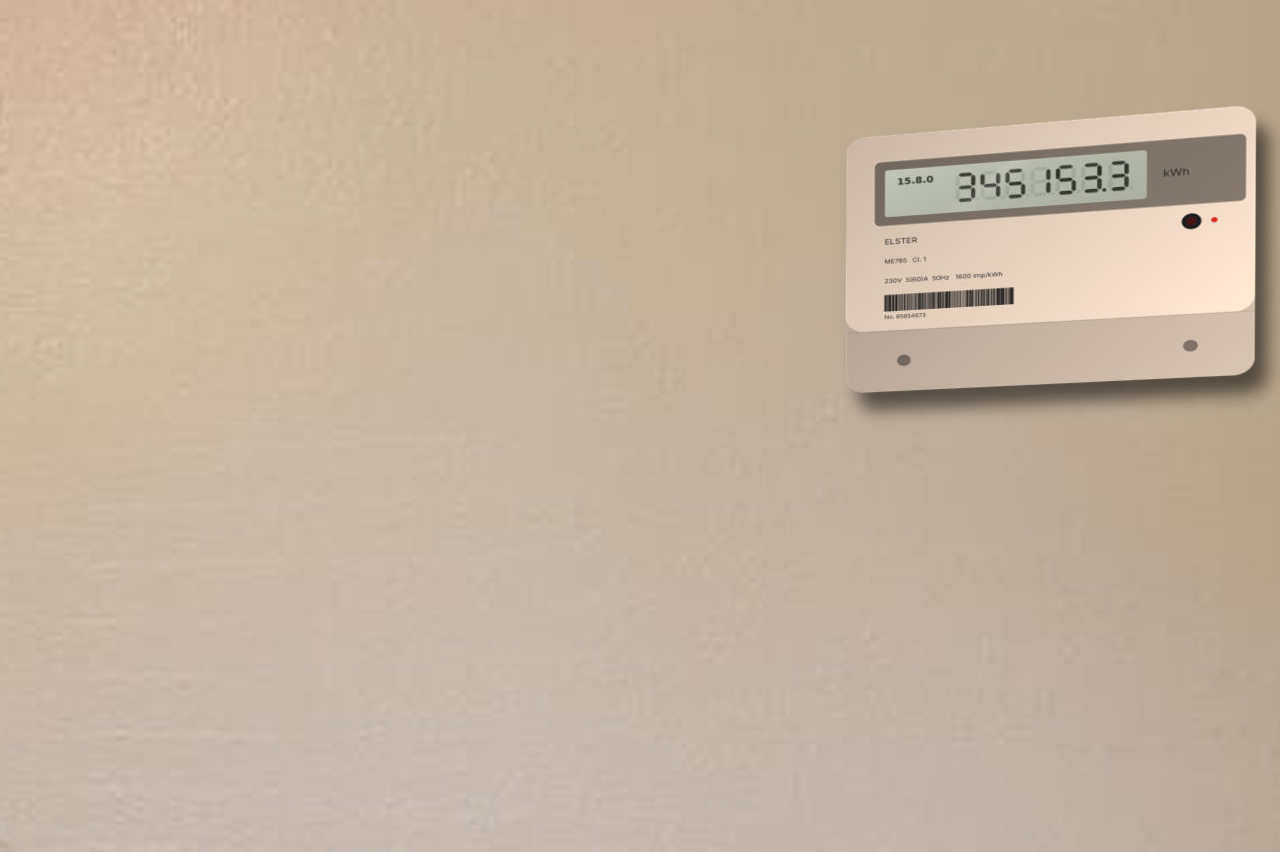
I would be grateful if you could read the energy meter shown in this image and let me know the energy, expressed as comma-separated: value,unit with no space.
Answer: 345153.3,kWh
